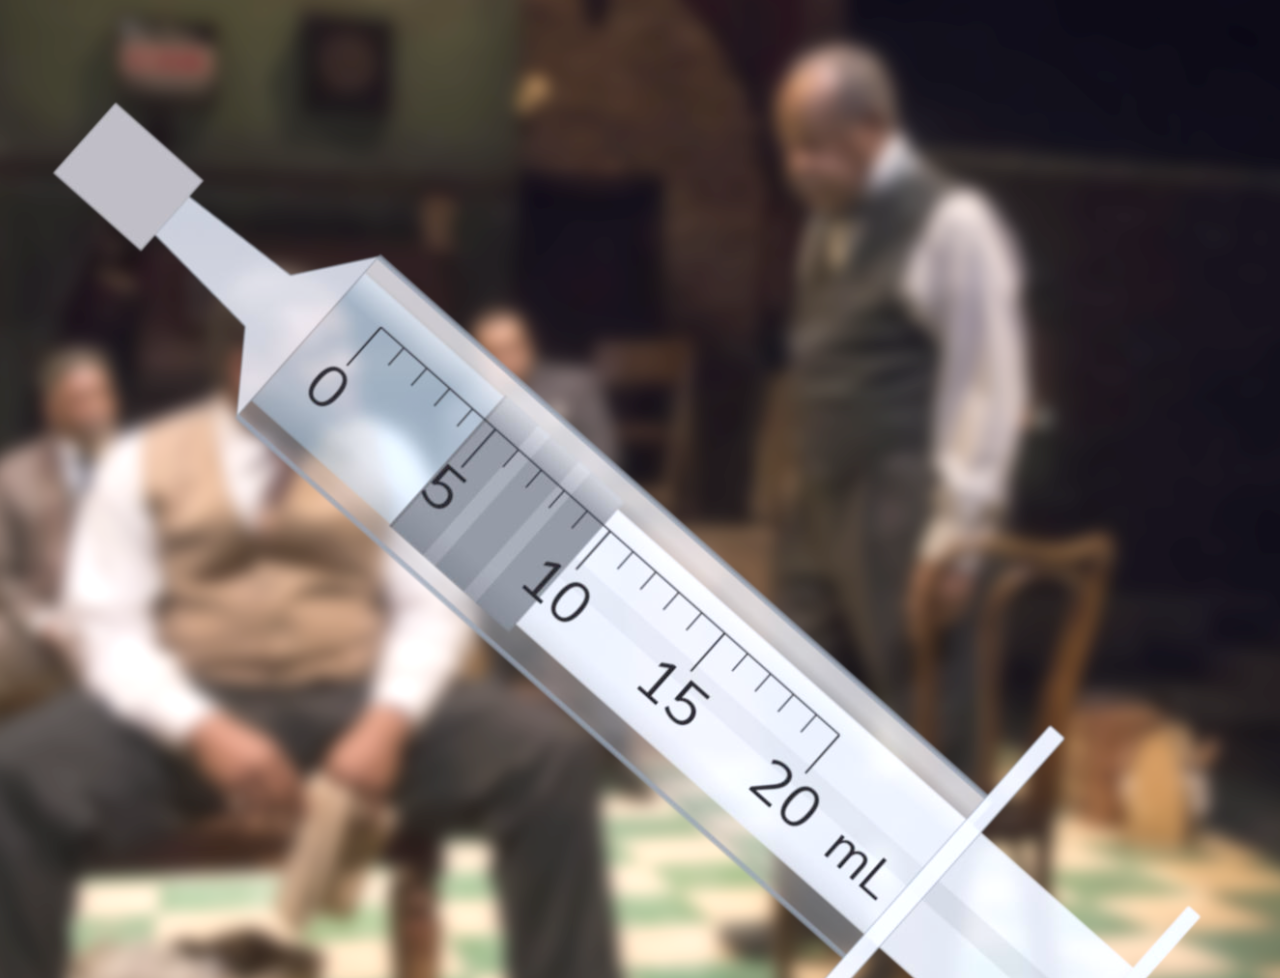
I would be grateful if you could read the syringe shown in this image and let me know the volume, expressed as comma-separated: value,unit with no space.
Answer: 4.5,mL
